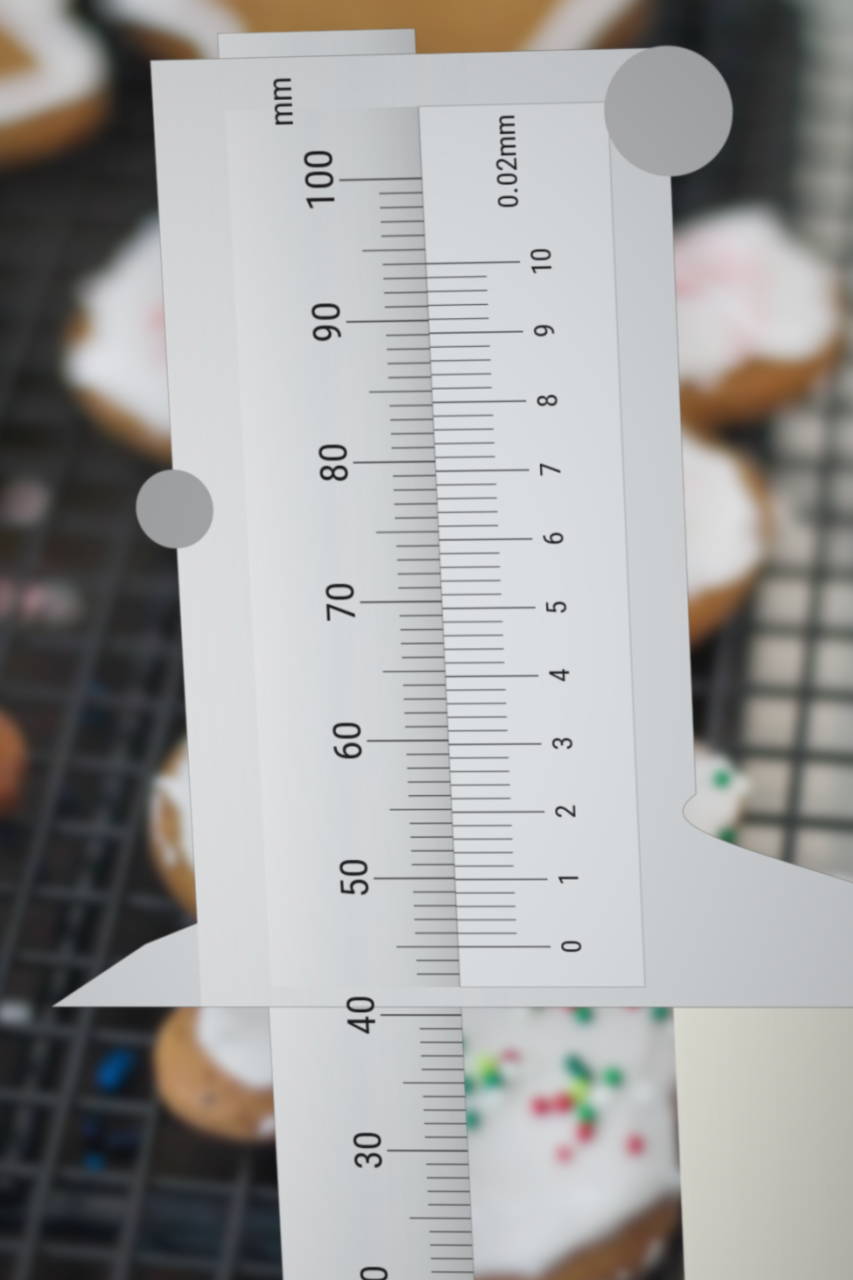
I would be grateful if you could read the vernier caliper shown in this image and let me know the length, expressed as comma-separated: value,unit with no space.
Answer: 45.0,mm
